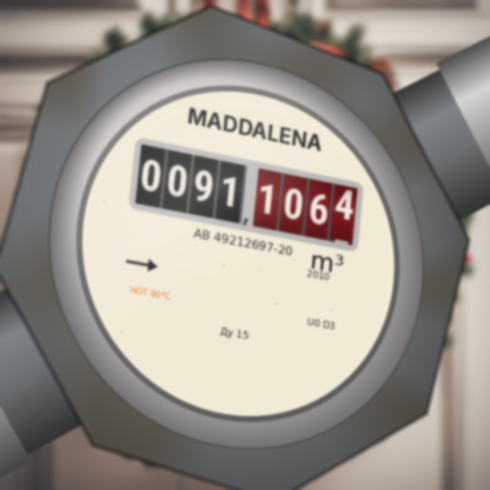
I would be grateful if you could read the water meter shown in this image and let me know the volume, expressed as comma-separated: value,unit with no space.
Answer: 91.1064,m³
